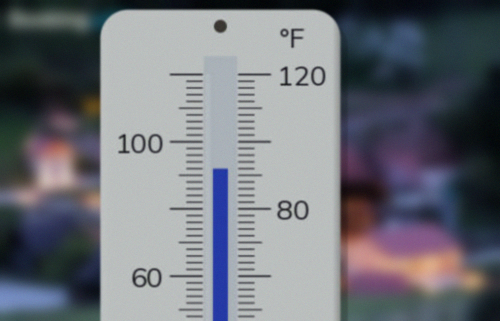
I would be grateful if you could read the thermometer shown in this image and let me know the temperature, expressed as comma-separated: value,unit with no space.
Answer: 92,°F
